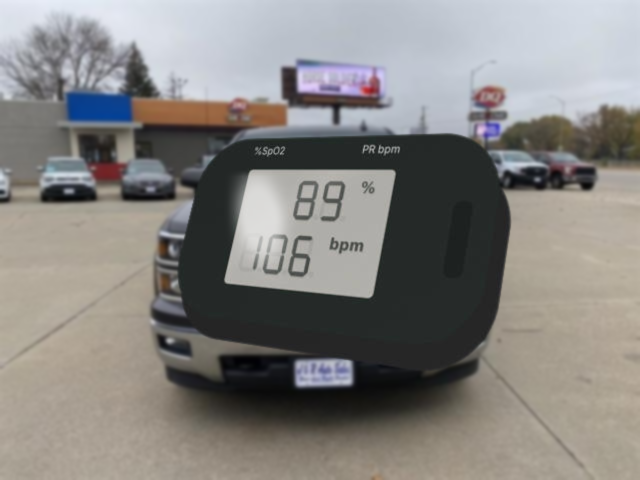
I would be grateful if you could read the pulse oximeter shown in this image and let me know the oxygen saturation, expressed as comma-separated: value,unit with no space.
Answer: 89,%
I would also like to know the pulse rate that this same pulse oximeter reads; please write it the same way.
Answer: 106,bpm
